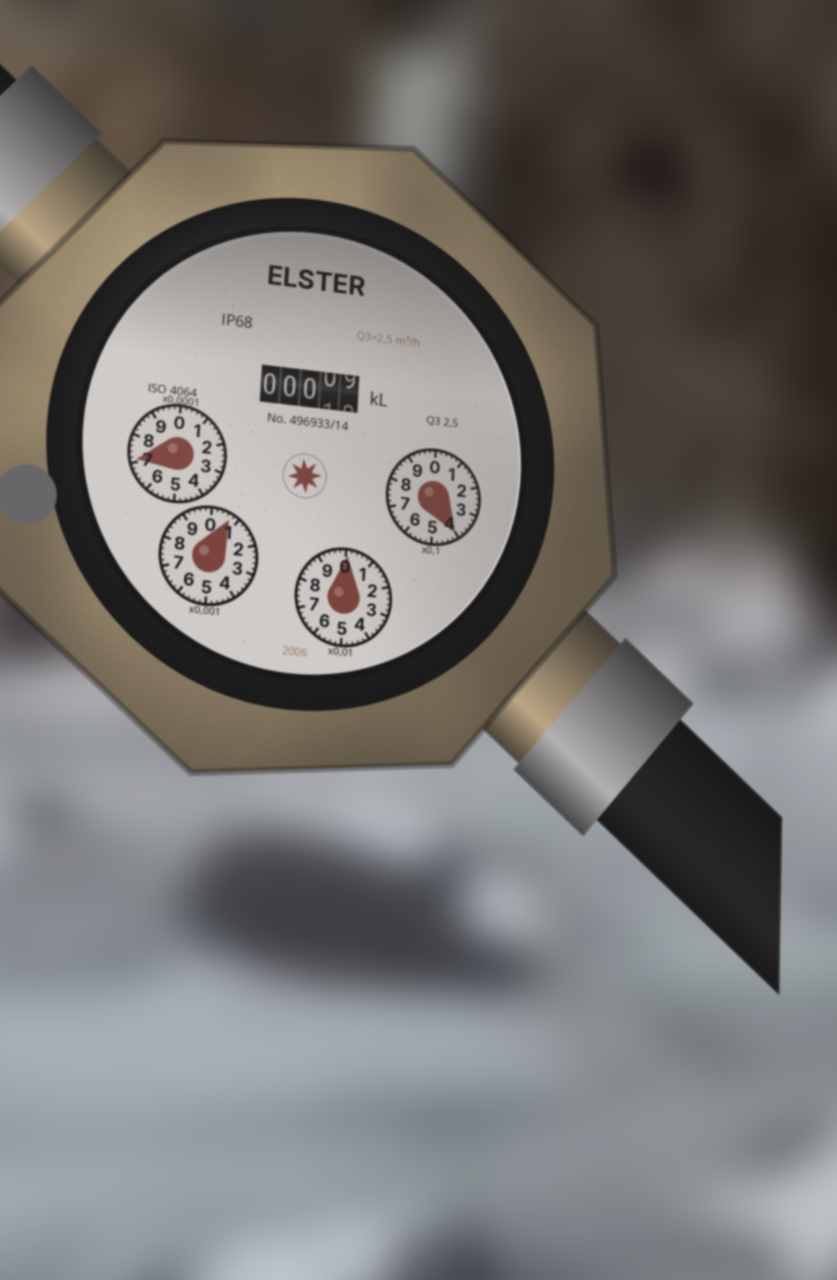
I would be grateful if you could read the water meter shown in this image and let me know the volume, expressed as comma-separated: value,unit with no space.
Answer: 9.4007,kL
